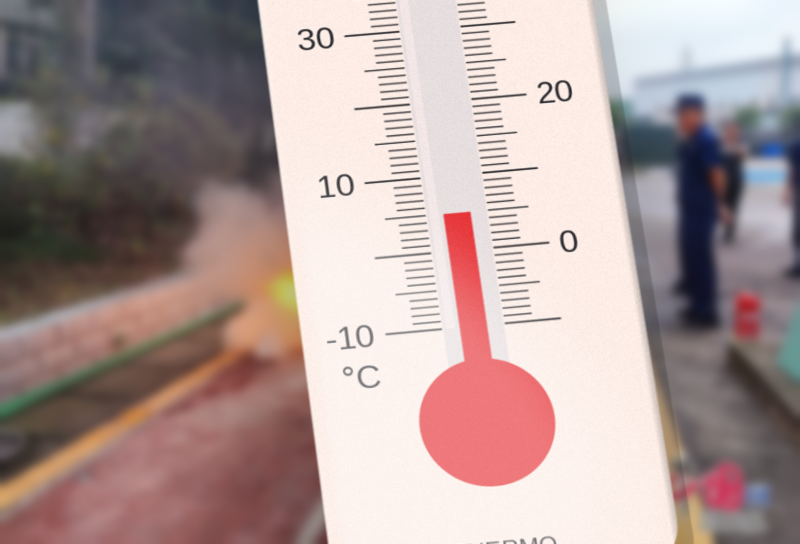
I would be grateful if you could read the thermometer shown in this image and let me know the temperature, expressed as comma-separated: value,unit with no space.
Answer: 5,°C
